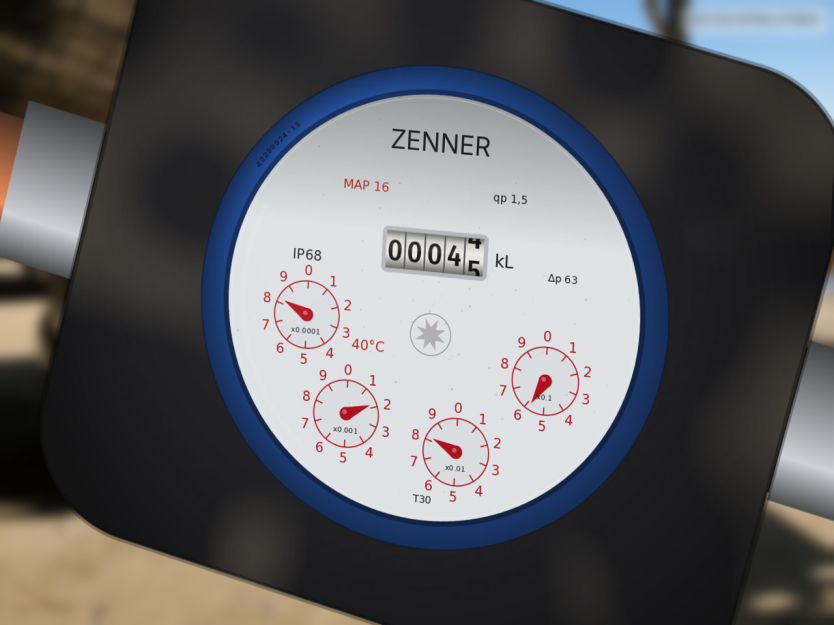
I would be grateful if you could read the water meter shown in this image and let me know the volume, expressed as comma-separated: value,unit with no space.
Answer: 44.5818,kL
